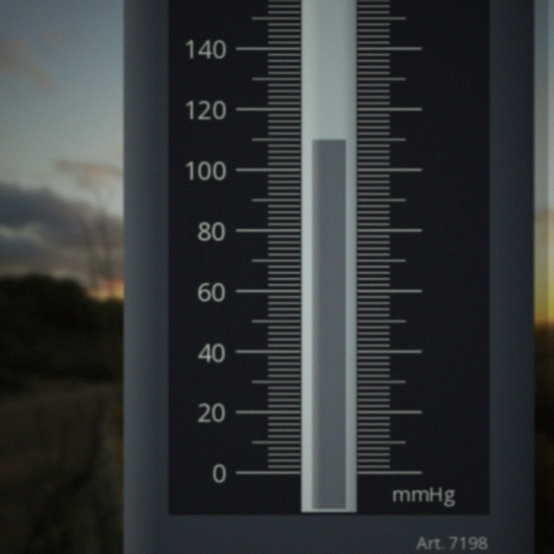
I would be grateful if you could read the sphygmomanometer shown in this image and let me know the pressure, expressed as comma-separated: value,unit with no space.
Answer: 110,mmHg
